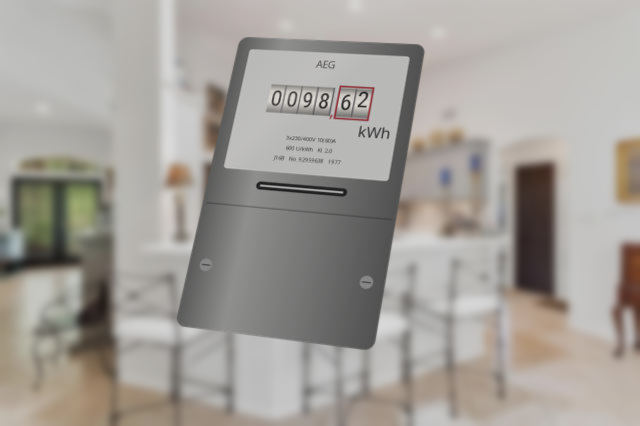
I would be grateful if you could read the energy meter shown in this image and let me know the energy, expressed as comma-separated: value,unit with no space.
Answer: 98.62,kWh
